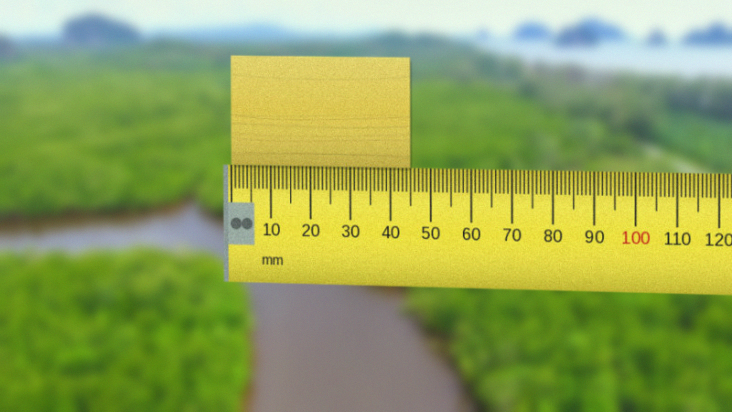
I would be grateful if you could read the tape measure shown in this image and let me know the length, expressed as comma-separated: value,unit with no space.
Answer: 45,mm
